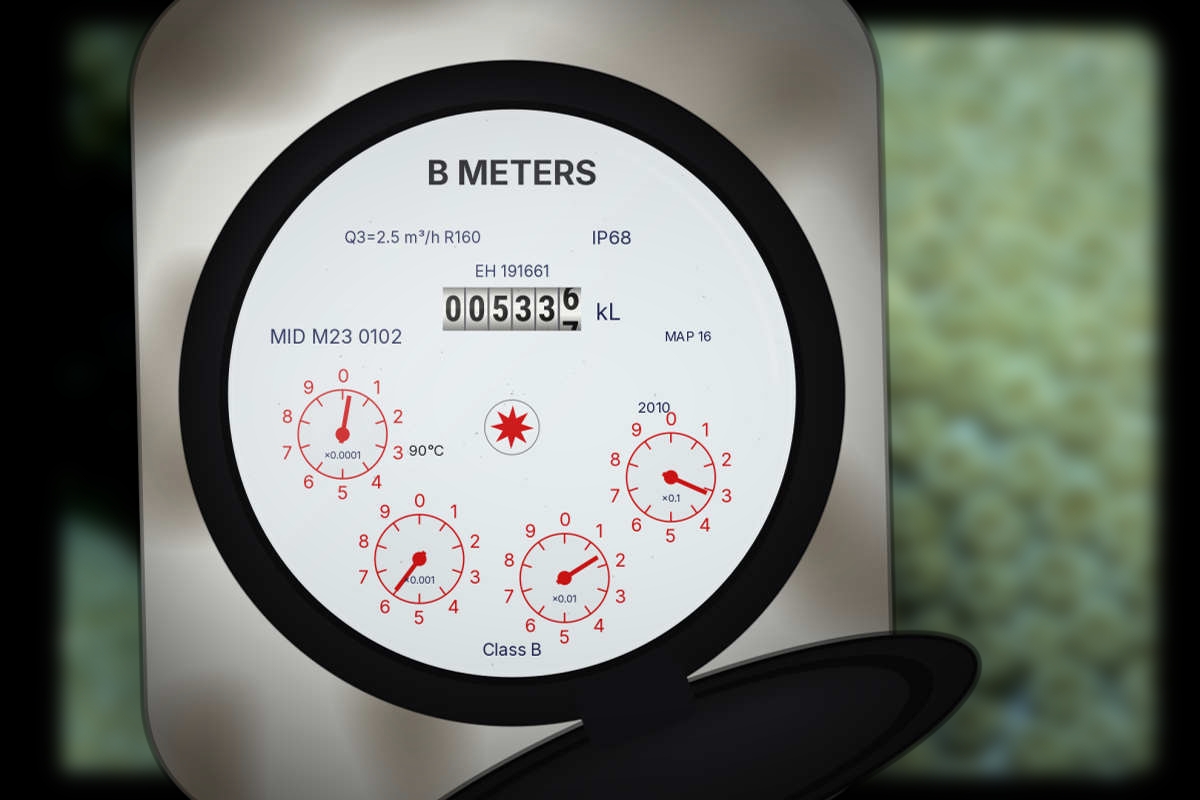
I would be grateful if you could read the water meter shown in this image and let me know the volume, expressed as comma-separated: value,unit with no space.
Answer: 5336.3160,kL
